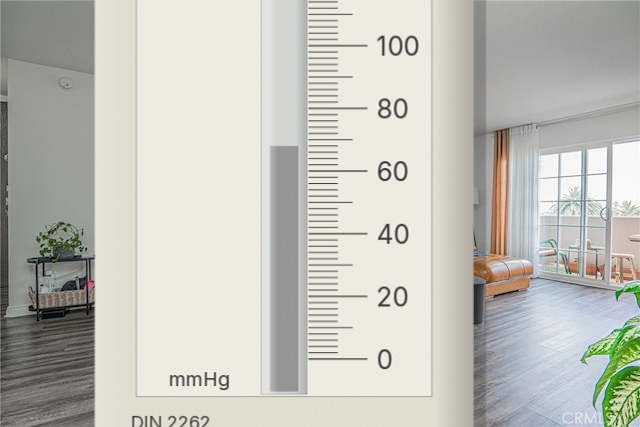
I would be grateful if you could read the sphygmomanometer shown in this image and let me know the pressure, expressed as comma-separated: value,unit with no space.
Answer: 68,mmHg
